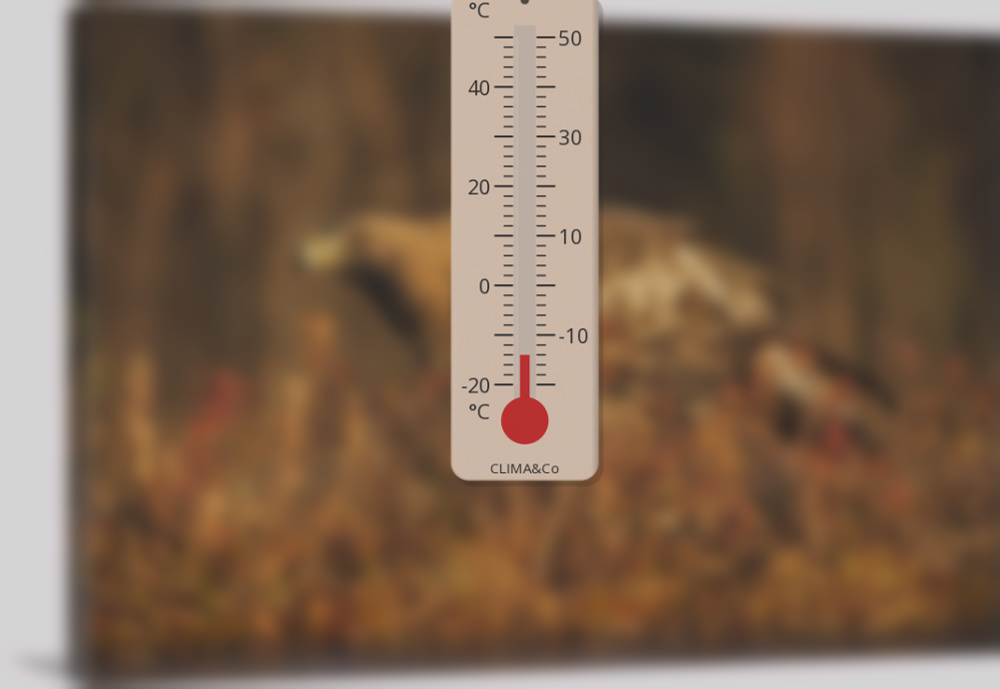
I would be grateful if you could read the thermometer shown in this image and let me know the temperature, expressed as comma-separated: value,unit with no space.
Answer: -14,°C
